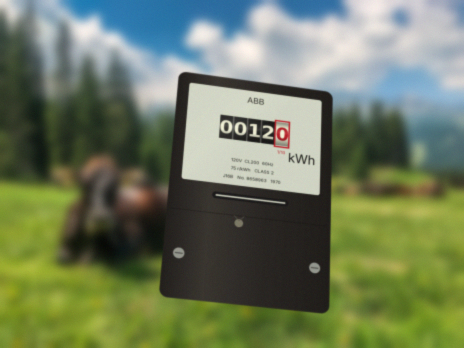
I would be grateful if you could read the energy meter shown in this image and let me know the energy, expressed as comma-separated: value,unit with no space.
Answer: 12.0,kWh
